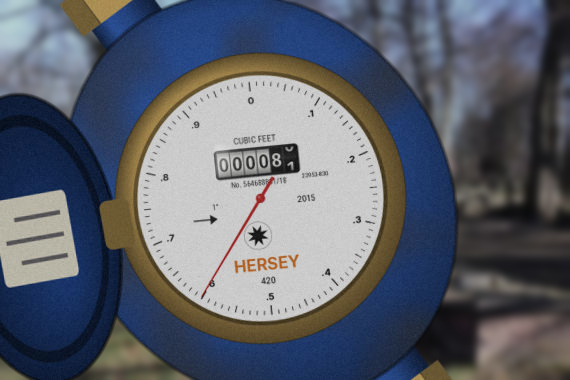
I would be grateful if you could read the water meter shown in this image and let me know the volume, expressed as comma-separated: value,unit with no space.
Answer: 80.60,ft³
